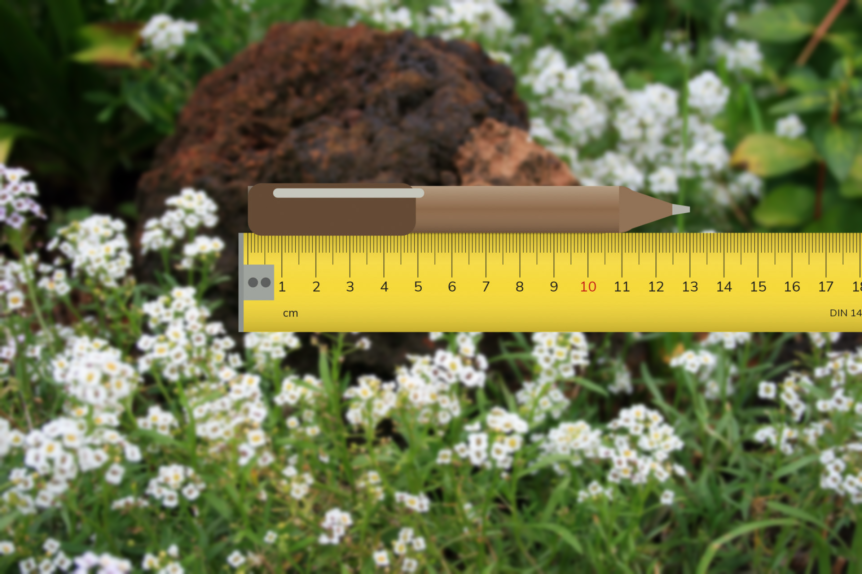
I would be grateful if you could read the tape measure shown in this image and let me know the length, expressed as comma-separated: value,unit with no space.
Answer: 13,cm
